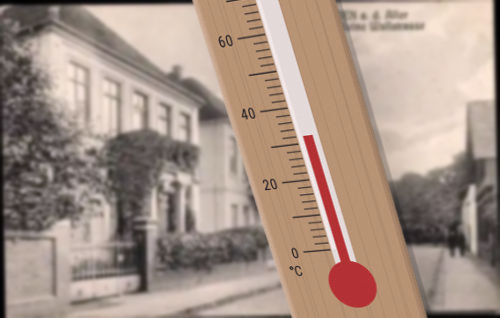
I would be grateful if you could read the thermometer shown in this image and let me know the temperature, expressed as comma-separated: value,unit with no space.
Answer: 32,°C
